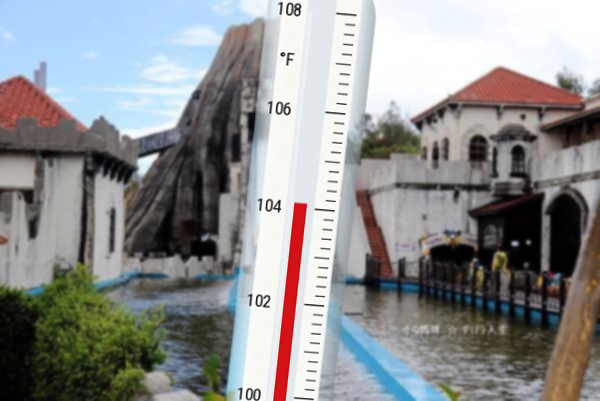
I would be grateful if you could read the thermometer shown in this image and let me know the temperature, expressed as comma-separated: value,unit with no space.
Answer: 104.1,°F
